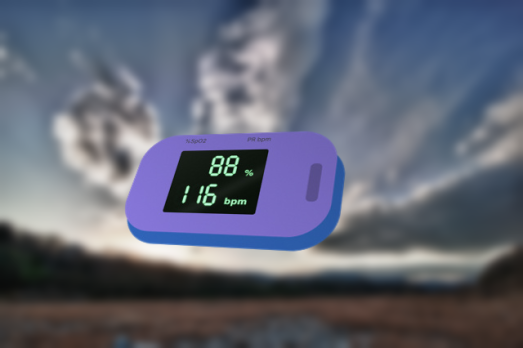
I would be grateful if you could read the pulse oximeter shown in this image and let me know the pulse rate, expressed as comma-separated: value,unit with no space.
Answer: 116,bpm
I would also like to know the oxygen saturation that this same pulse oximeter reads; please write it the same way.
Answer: 88,%
